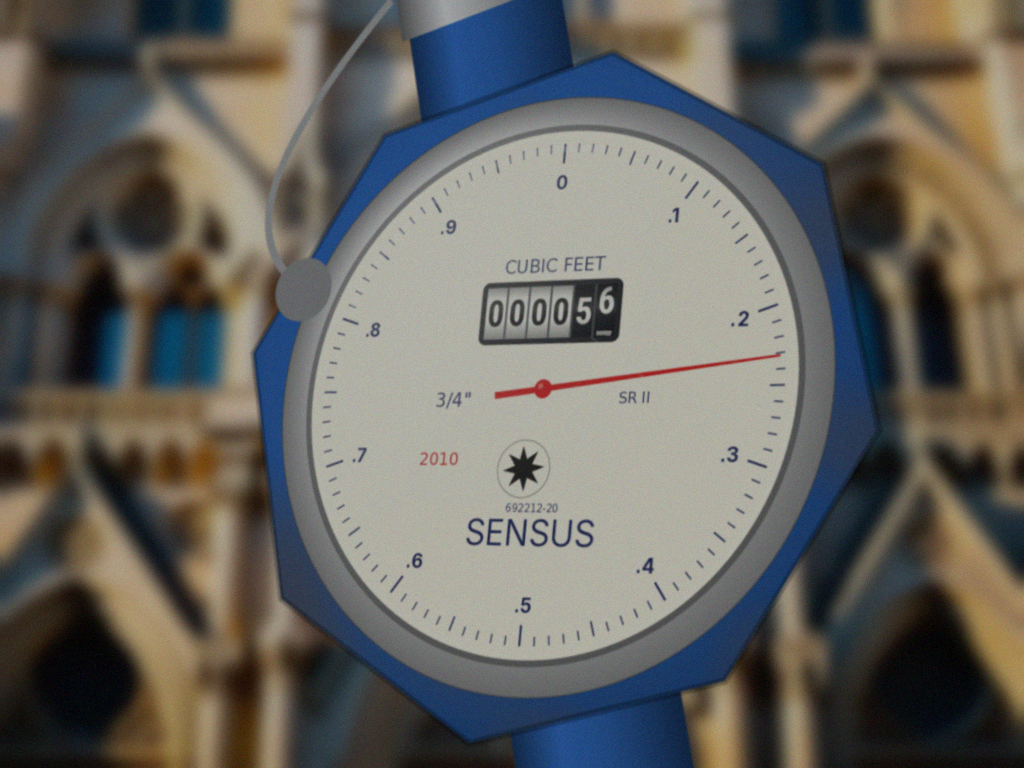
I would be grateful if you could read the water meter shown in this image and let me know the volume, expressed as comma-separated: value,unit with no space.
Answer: 56.23,ft³
